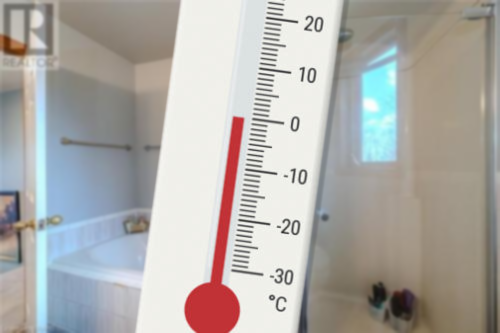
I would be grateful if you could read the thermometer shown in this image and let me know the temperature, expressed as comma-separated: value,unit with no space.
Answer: 0,°C
